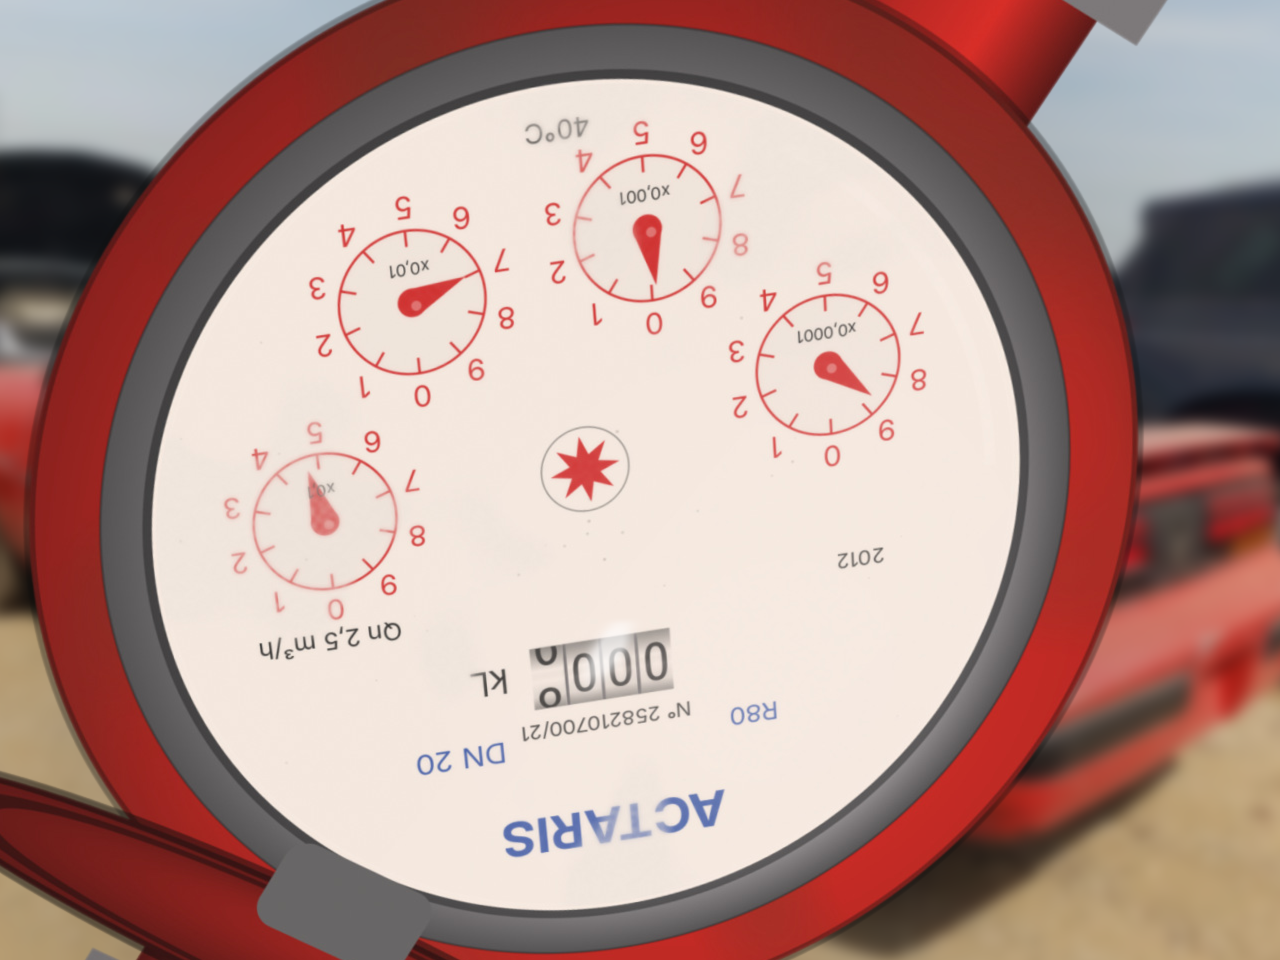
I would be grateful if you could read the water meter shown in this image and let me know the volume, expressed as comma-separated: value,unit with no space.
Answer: 8.4698,kL
